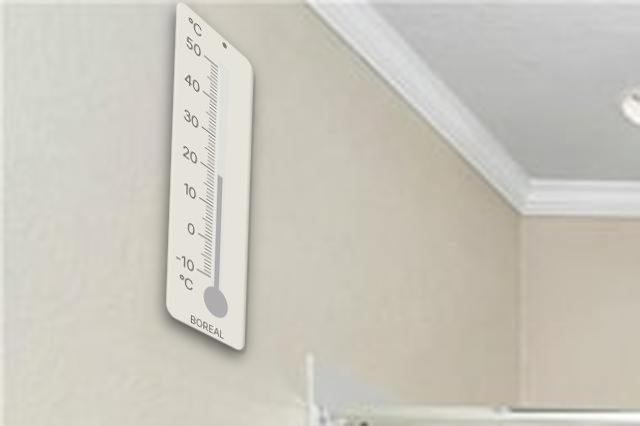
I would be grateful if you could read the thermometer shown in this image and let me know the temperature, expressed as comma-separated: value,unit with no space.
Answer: 20,°C
